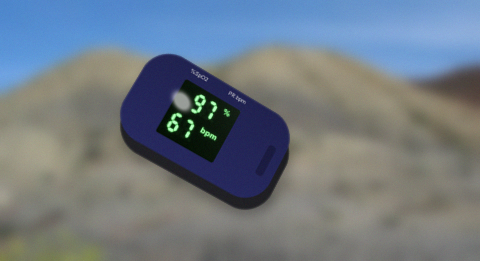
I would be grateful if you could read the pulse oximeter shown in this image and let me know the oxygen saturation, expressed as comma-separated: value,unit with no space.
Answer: 97,%
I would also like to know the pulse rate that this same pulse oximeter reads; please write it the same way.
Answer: 67,bpm
